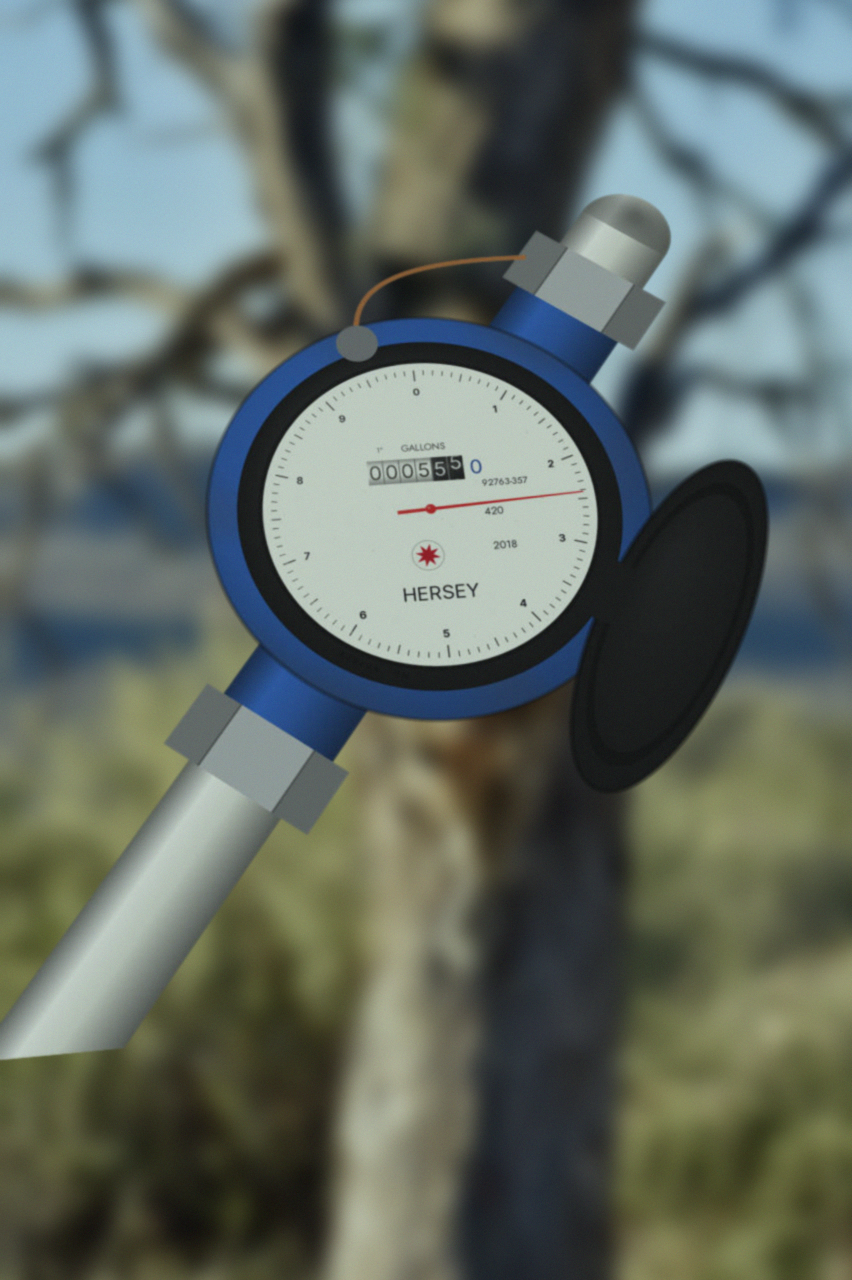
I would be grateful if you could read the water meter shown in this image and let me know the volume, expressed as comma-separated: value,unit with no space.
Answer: 5552.4,gal
